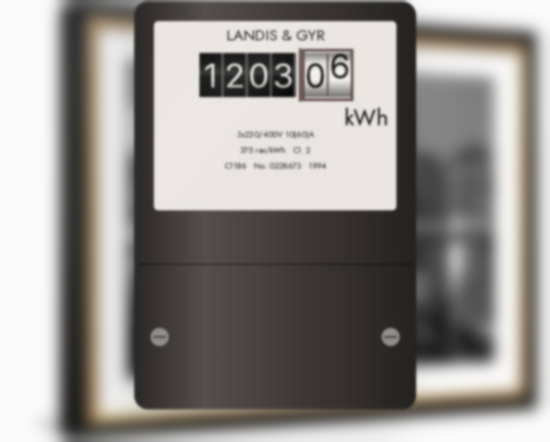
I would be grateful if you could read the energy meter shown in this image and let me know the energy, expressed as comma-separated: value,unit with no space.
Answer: 1203.06,kWh
